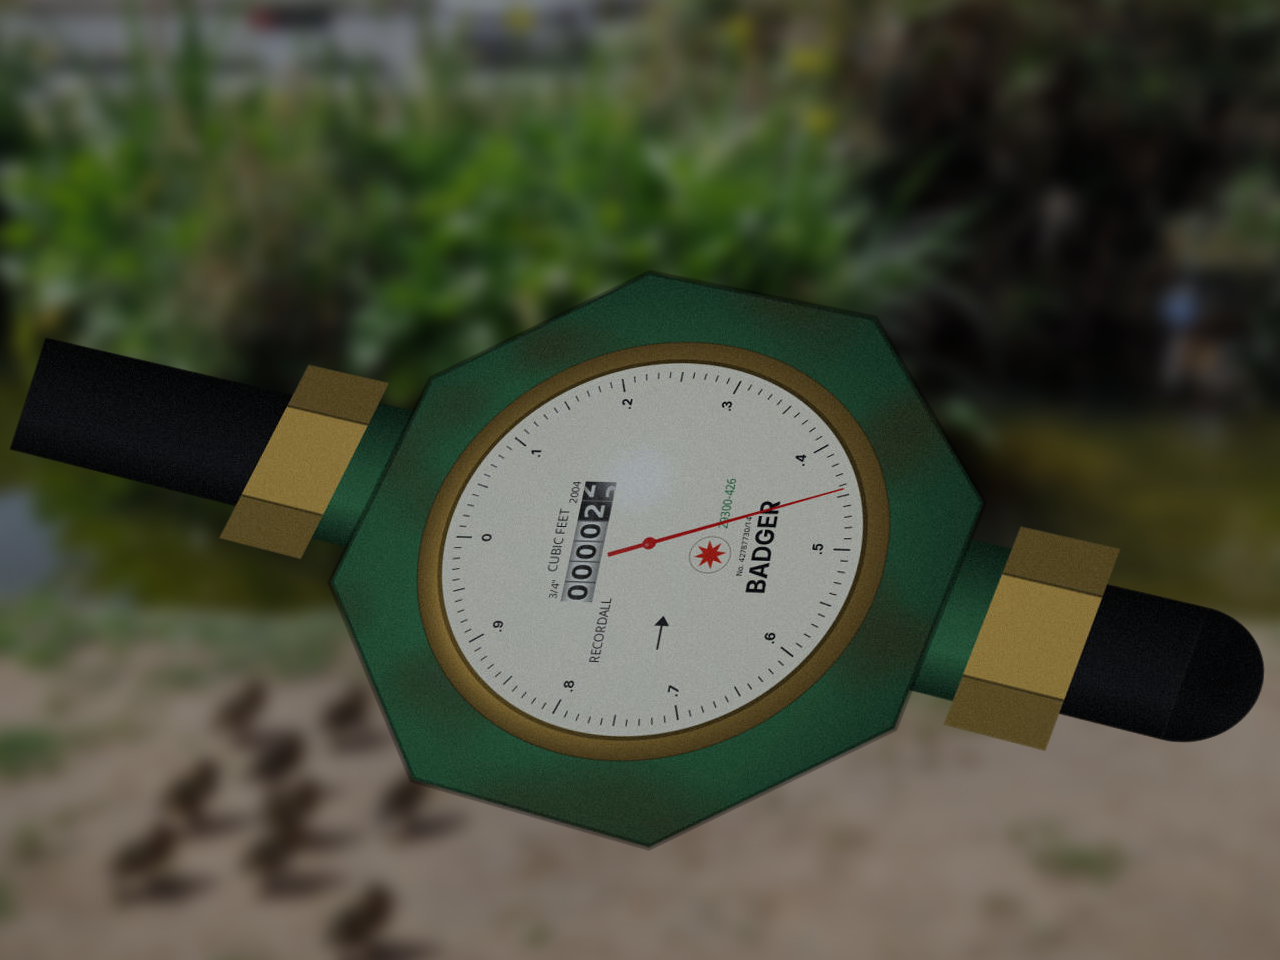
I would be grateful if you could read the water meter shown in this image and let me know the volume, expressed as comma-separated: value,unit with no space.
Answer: 22.44,ft³
